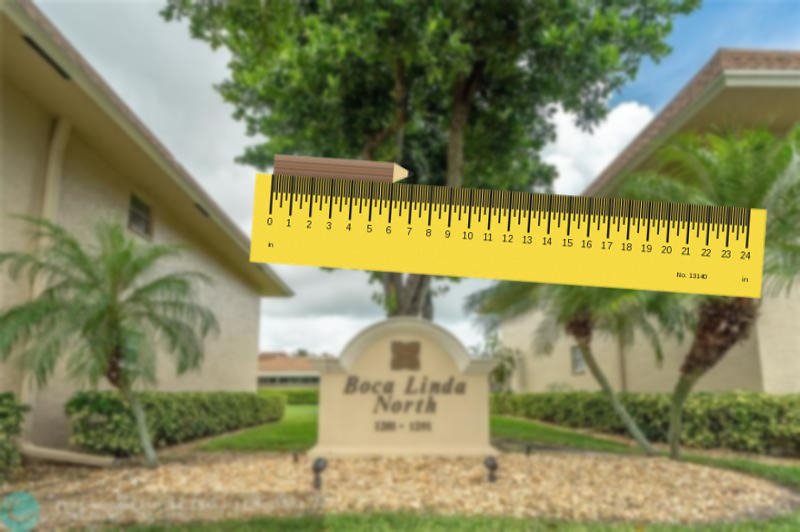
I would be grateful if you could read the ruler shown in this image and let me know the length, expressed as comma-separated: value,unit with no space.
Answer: 7,in
